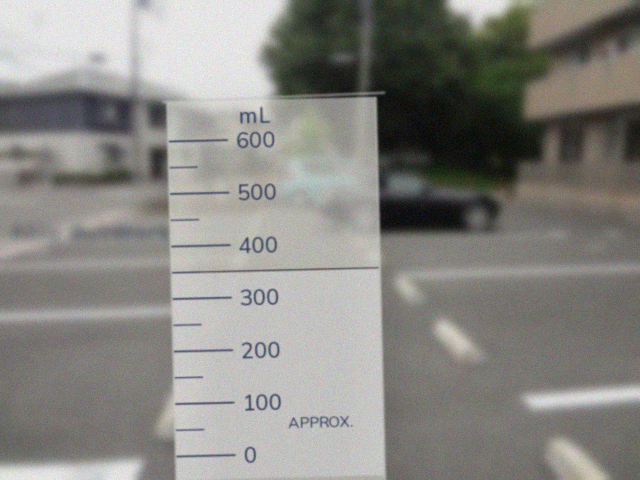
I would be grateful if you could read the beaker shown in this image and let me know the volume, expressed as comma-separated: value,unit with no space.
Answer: 350,mL
